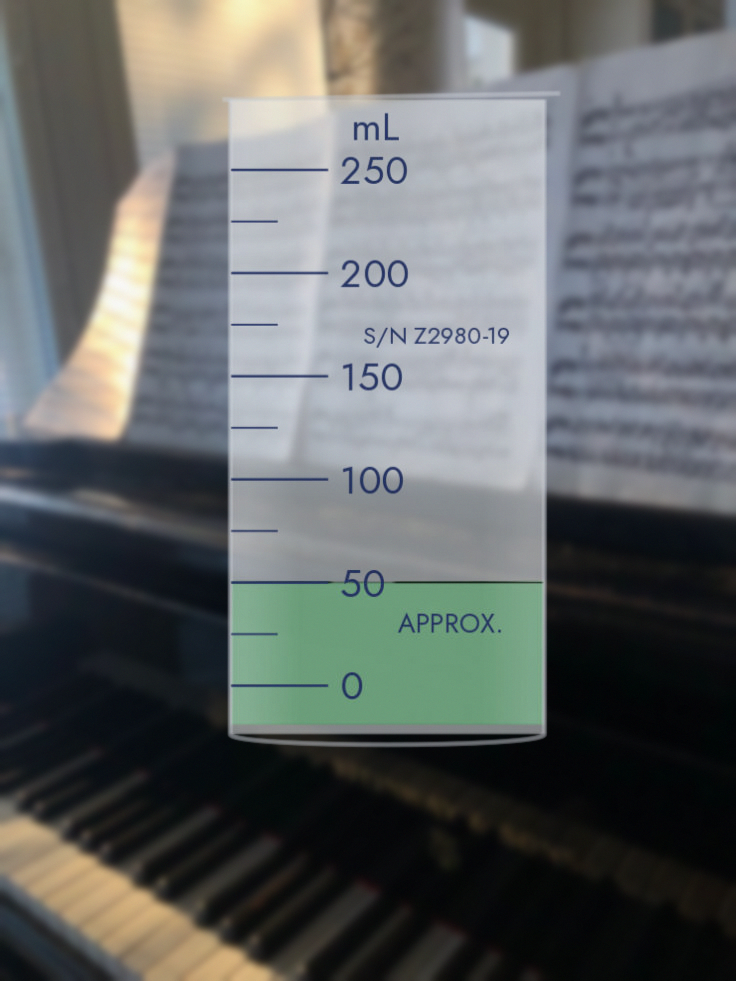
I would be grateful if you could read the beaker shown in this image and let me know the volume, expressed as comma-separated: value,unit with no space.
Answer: 50,mL
